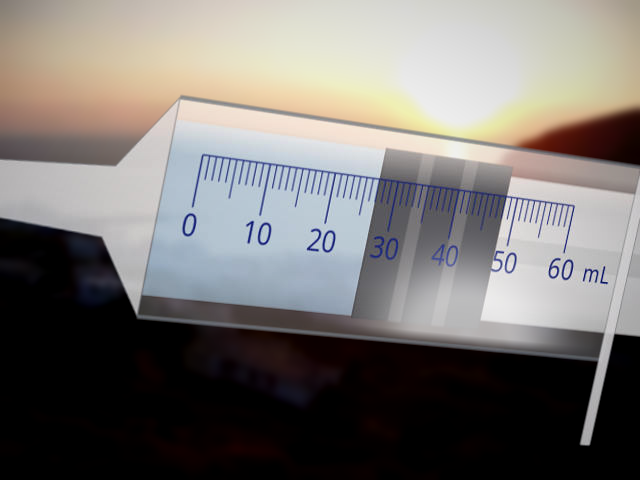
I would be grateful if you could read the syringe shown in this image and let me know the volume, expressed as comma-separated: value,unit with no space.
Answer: 27,mL
